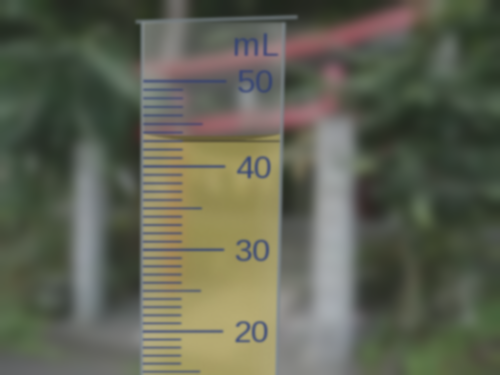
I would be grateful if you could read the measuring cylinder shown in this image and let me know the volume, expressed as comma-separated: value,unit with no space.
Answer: 43,mL
